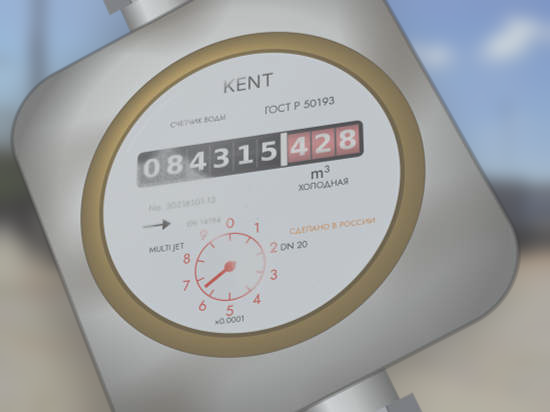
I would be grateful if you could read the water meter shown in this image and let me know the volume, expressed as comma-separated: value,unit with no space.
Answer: 84315.4286,m³
